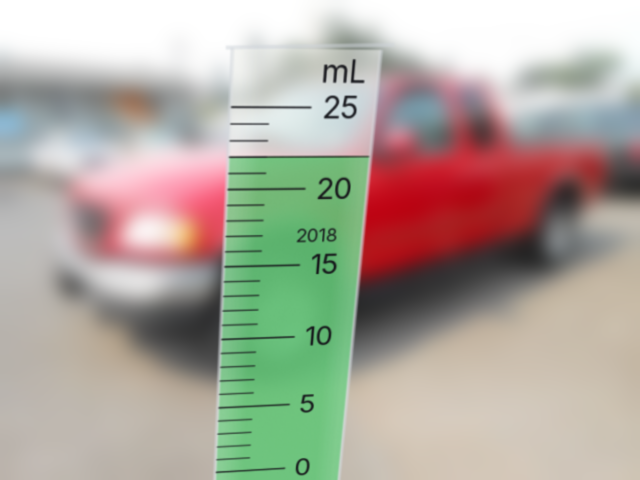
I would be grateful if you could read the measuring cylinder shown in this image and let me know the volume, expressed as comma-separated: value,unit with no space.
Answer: 22,mL
